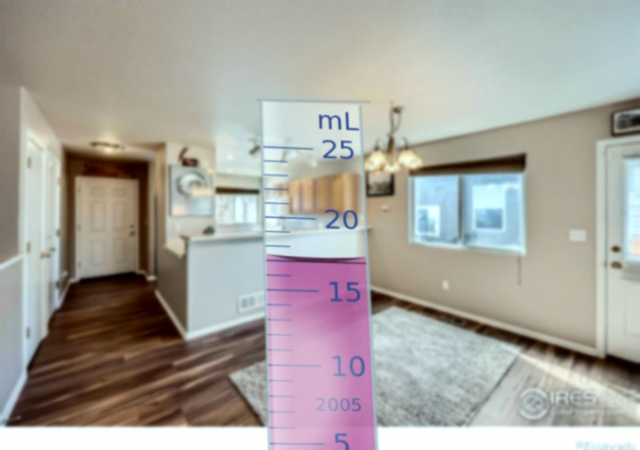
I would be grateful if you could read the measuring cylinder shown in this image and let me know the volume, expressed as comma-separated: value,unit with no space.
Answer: 17,mL
